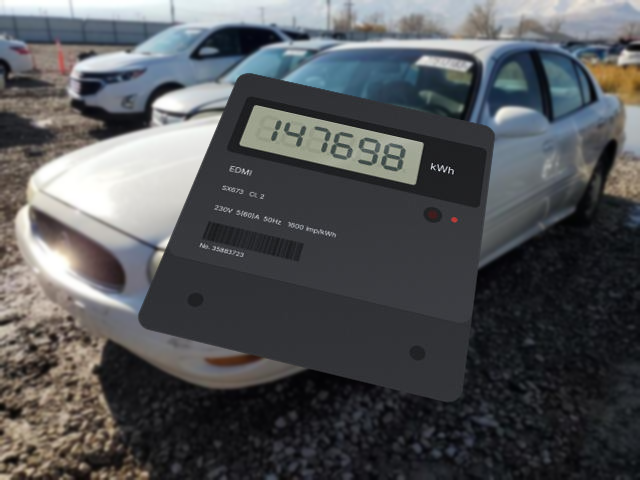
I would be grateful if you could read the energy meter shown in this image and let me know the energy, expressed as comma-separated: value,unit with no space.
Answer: 147698,kWh
